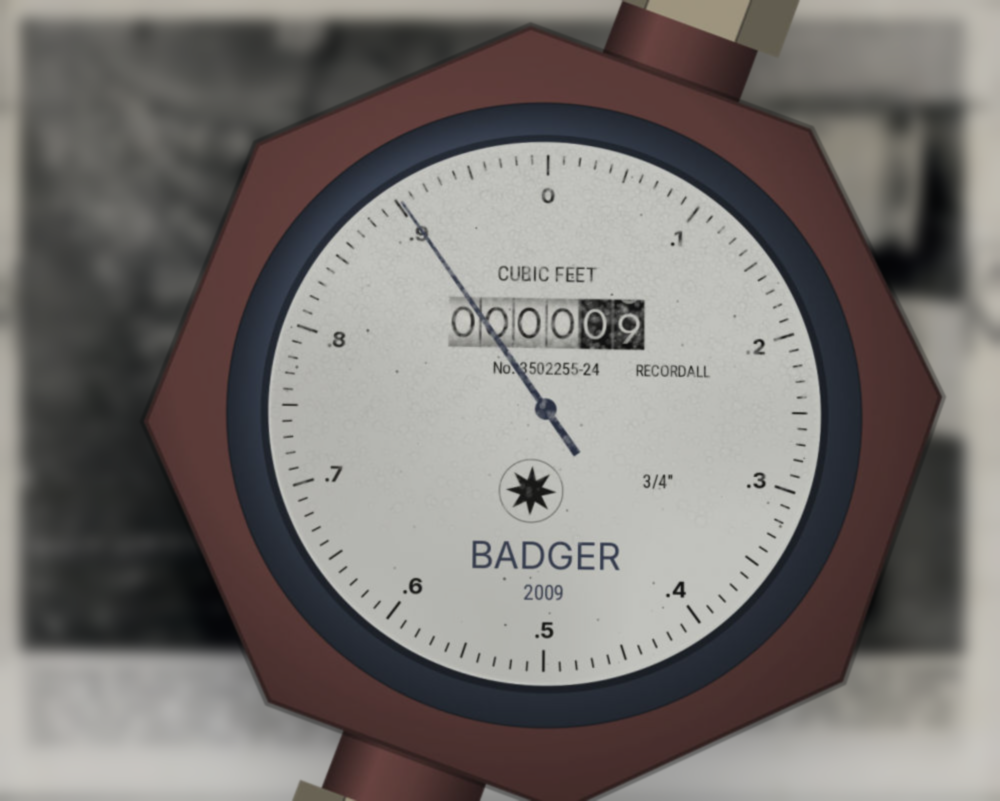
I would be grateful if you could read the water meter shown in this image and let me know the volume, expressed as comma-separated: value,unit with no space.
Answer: 8.90,ft³
